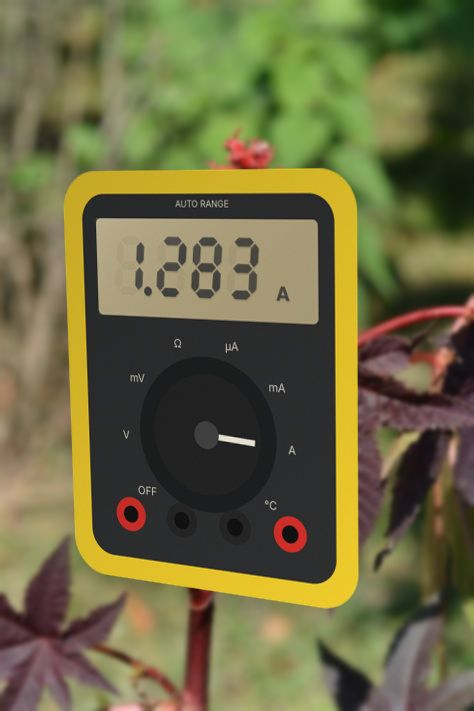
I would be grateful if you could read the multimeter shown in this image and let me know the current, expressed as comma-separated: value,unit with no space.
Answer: 1.283,A
